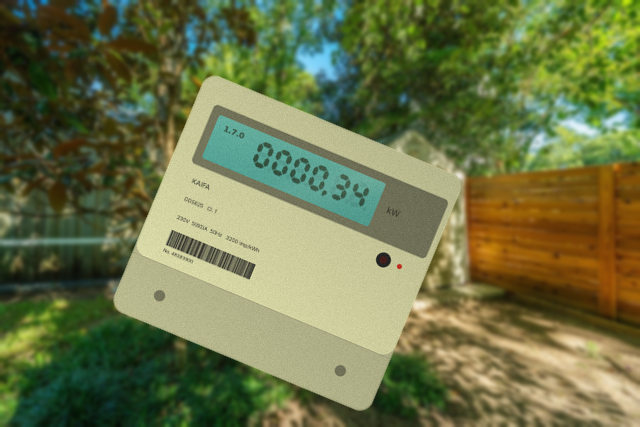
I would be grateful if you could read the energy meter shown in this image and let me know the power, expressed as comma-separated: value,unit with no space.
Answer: 0.34,kW
